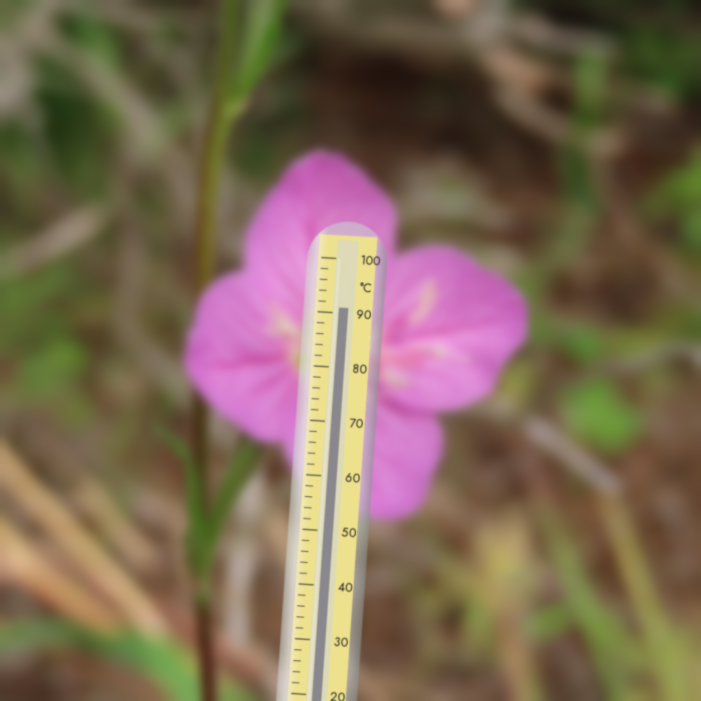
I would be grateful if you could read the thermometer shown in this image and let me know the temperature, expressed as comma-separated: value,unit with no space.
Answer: 91,°C
